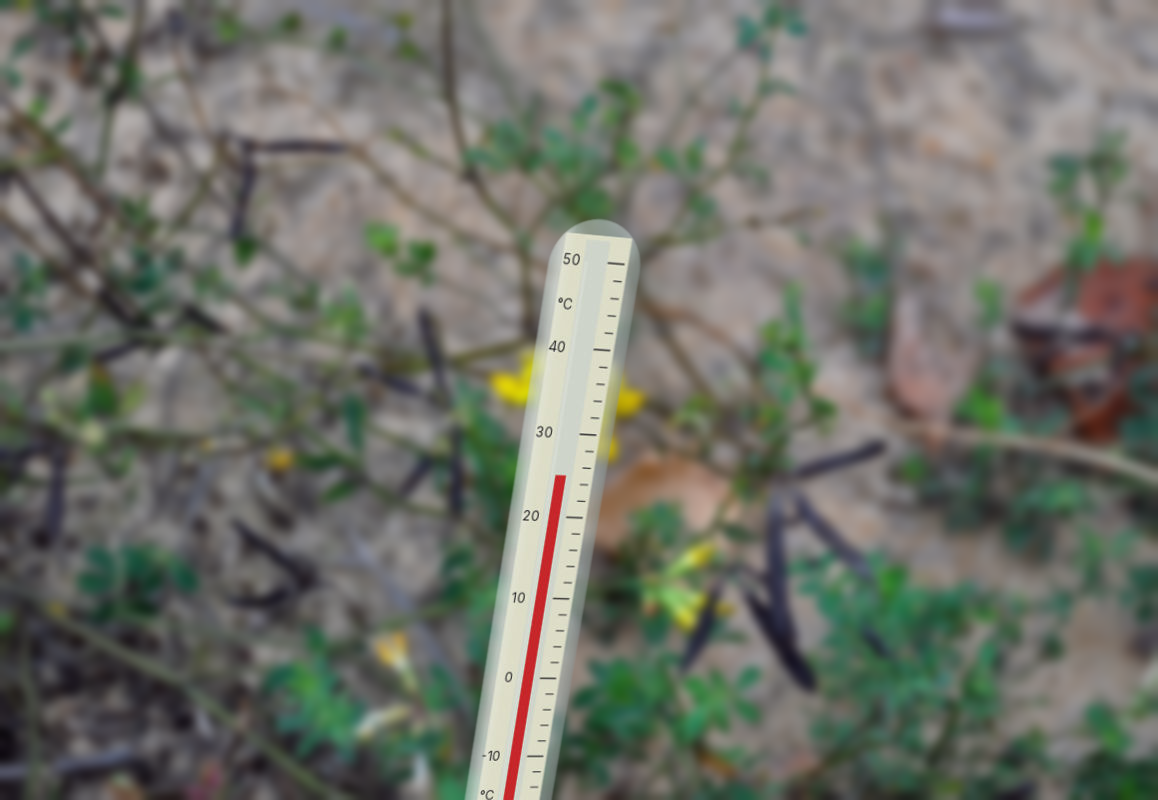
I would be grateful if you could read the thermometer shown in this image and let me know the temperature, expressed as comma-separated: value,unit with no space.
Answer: 25,°C
